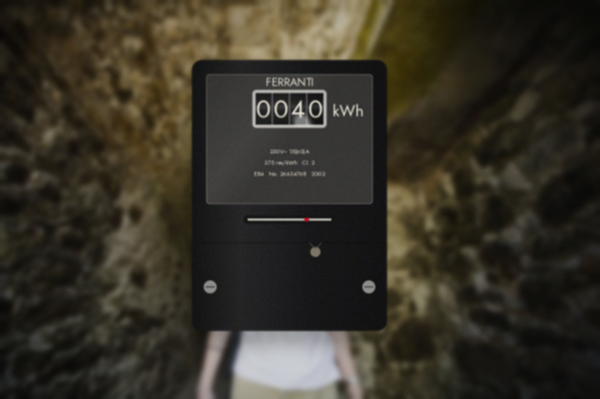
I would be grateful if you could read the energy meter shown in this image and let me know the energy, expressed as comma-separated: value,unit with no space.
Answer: 40,kWh
